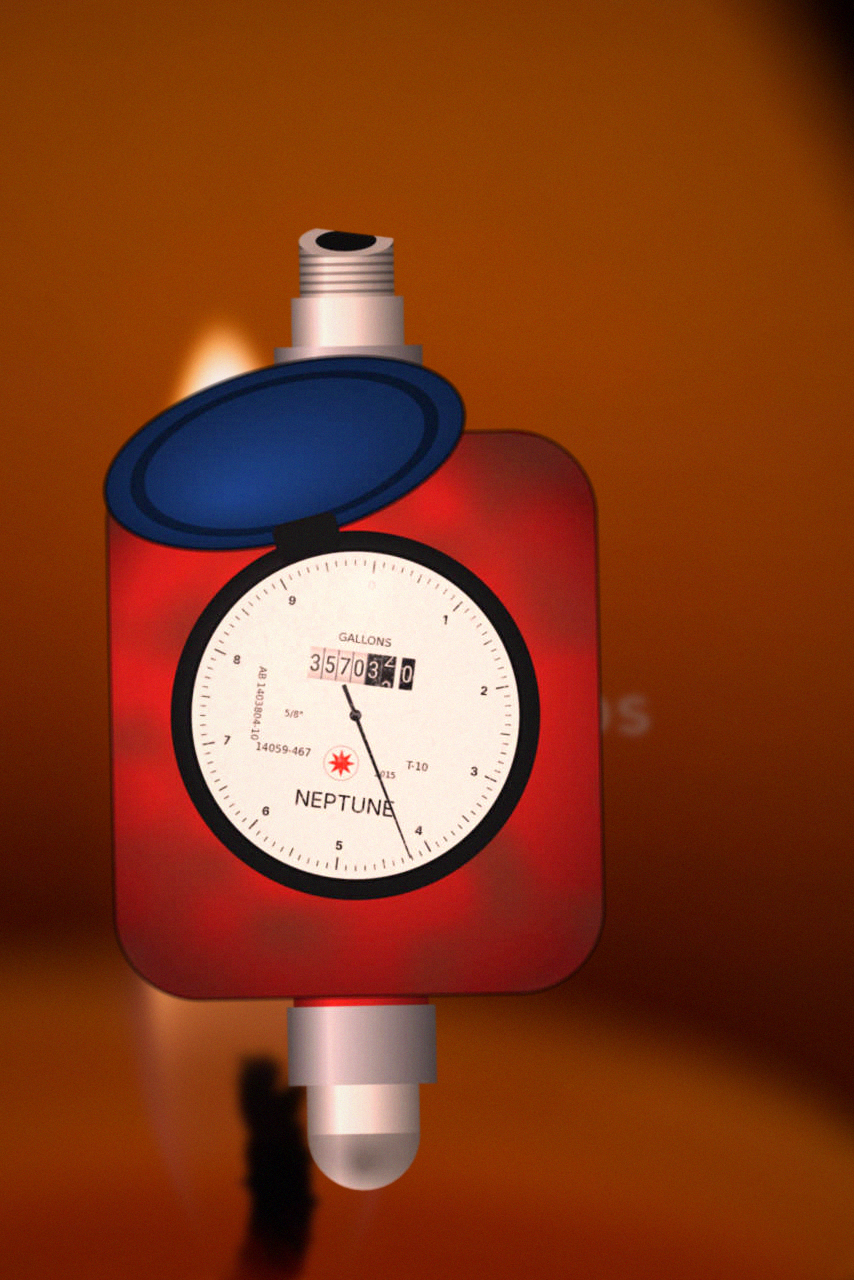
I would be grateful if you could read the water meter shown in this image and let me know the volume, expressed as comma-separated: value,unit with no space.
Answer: 3570324.2,gal
